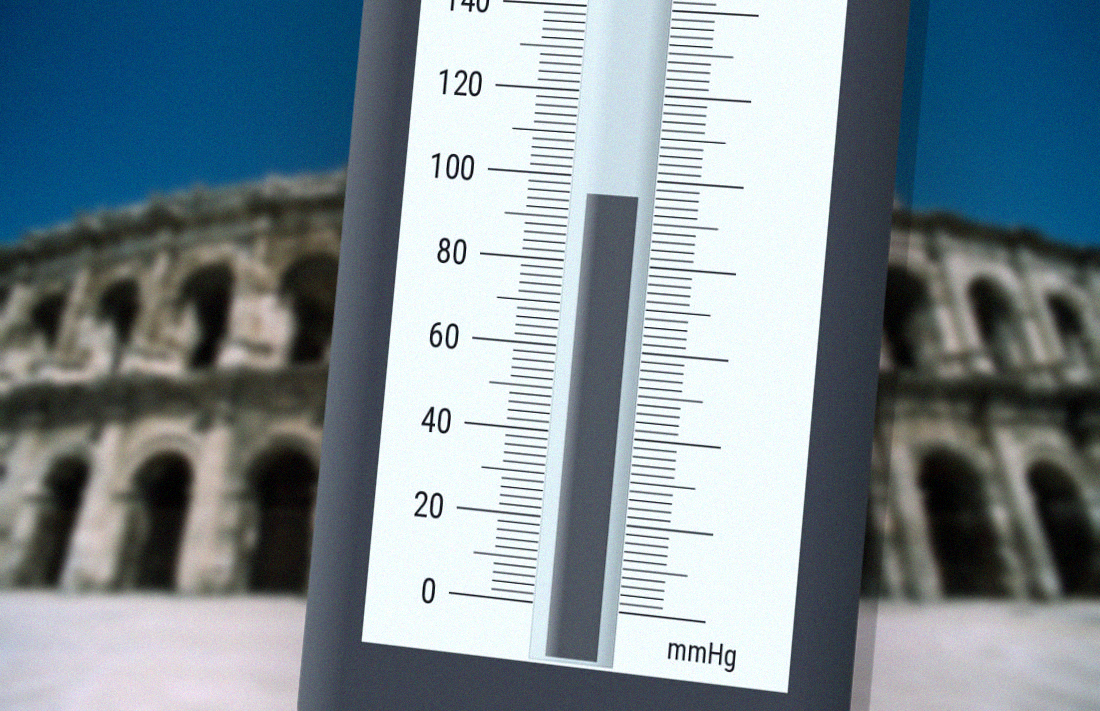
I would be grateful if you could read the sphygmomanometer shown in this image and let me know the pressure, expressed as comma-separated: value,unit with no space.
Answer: 96,mmHg
